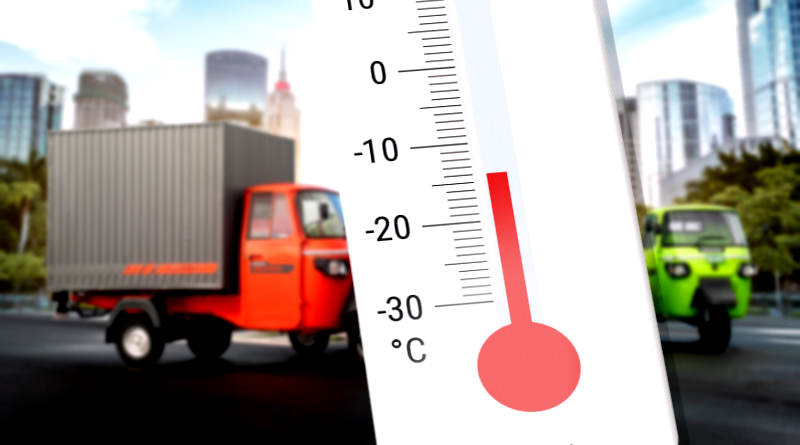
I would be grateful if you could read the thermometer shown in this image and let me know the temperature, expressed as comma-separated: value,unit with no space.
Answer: -14,°C
